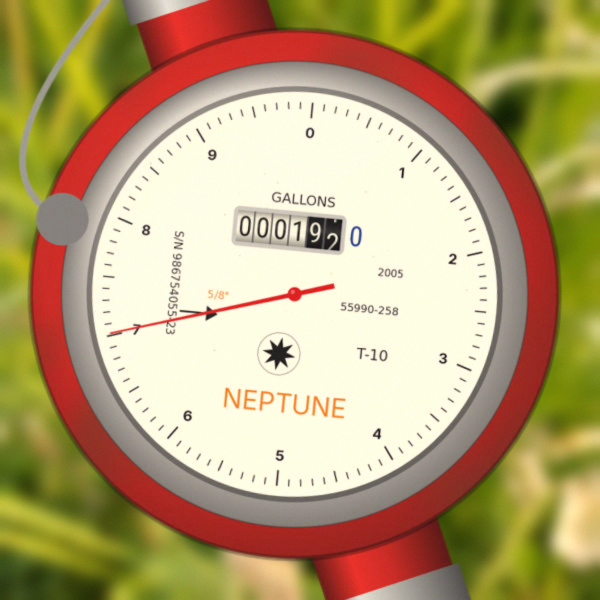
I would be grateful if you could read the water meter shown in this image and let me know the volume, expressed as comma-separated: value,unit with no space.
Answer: 1917.0,gal
